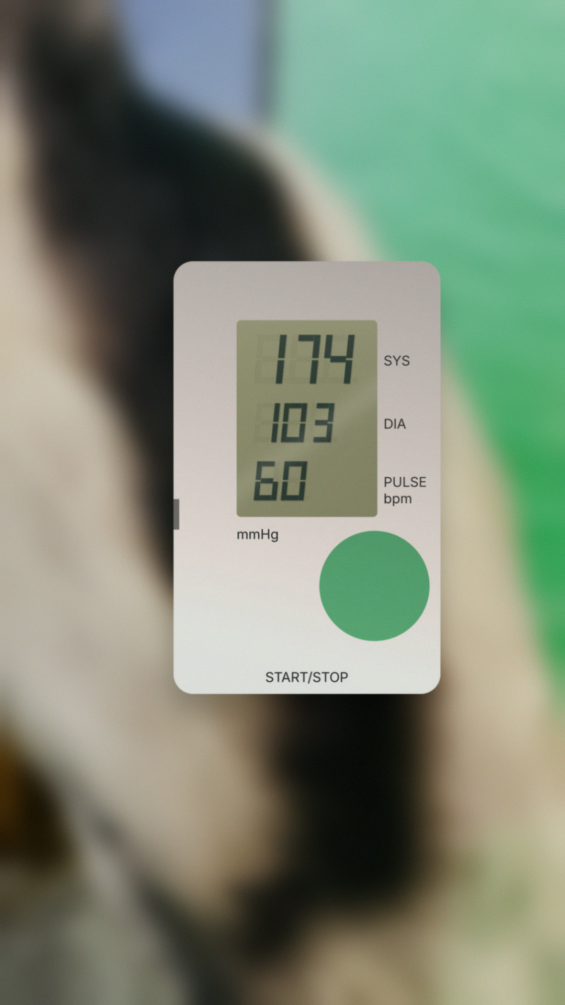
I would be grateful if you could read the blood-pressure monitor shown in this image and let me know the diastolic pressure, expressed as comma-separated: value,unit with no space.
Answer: 103,mmHg
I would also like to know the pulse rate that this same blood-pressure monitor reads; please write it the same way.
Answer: 60,bpm
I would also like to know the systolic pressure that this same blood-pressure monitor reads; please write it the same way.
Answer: 174,mmHg
